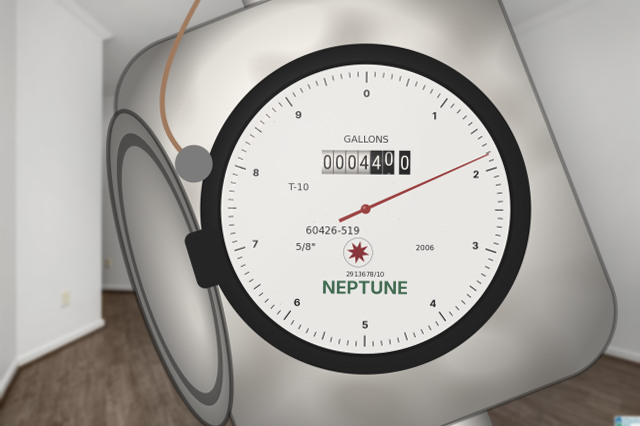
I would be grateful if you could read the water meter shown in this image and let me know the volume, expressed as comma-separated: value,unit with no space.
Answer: 4401.8,gal
